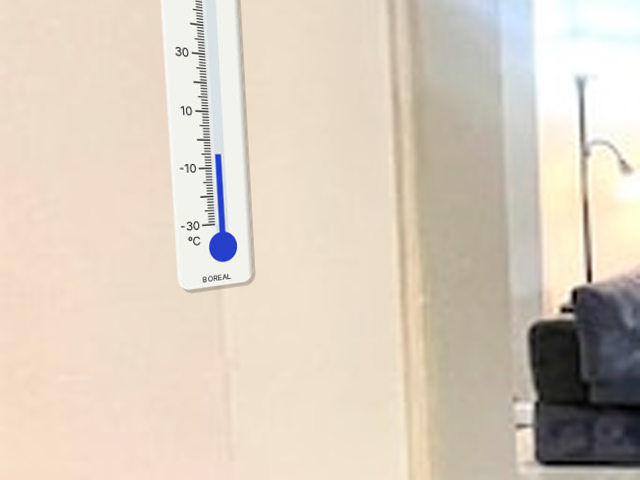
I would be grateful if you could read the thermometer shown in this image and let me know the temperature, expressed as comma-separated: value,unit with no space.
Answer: -5,°C
